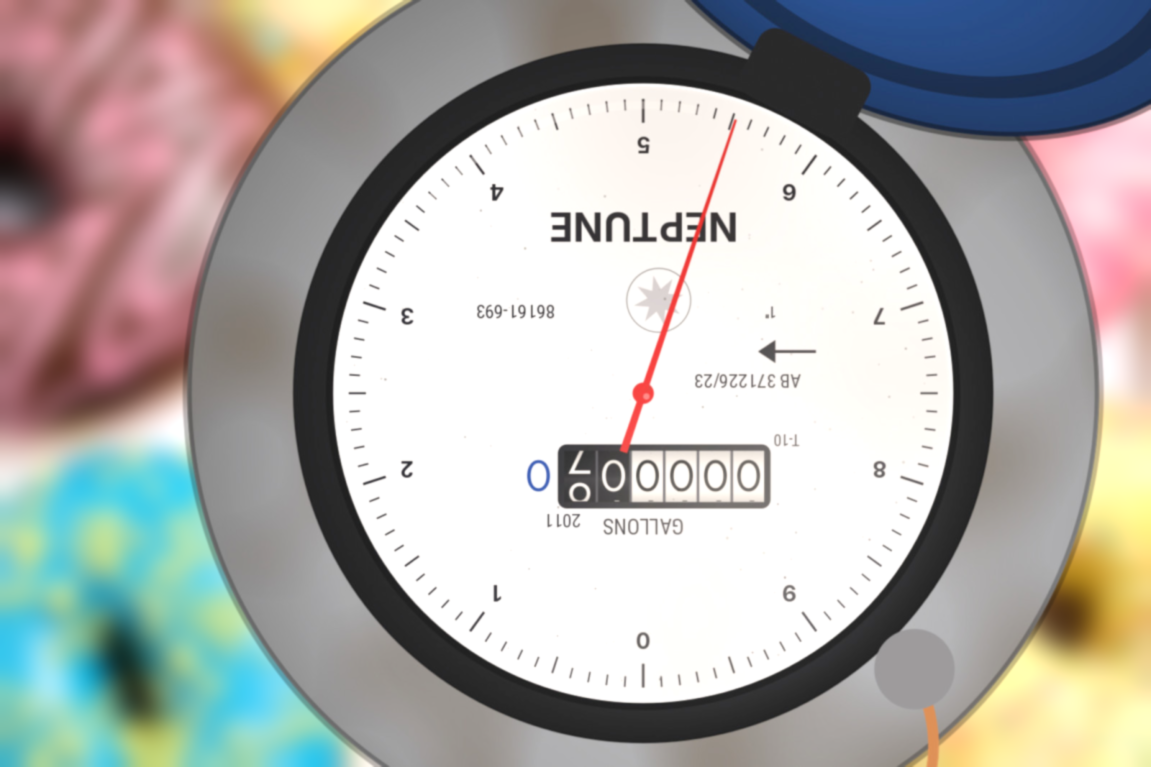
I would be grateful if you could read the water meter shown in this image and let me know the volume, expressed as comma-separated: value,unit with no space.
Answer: 65.5,gal
